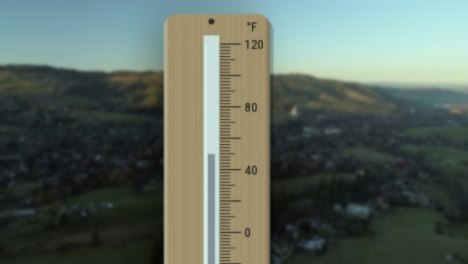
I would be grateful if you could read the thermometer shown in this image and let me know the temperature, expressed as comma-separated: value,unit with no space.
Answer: 50,°F
